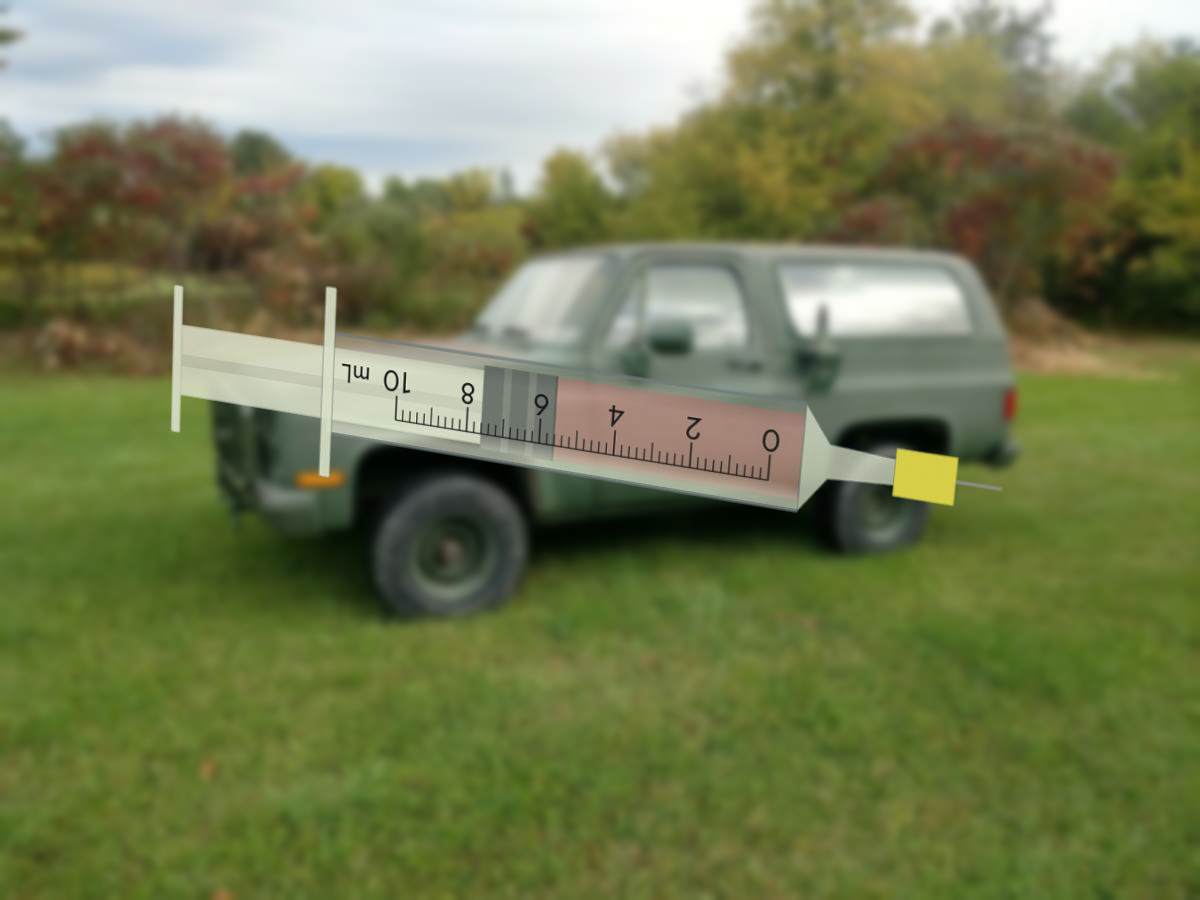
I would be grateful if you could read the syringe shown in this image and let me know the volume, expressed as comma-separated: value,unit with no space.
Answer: 5.6,mL
